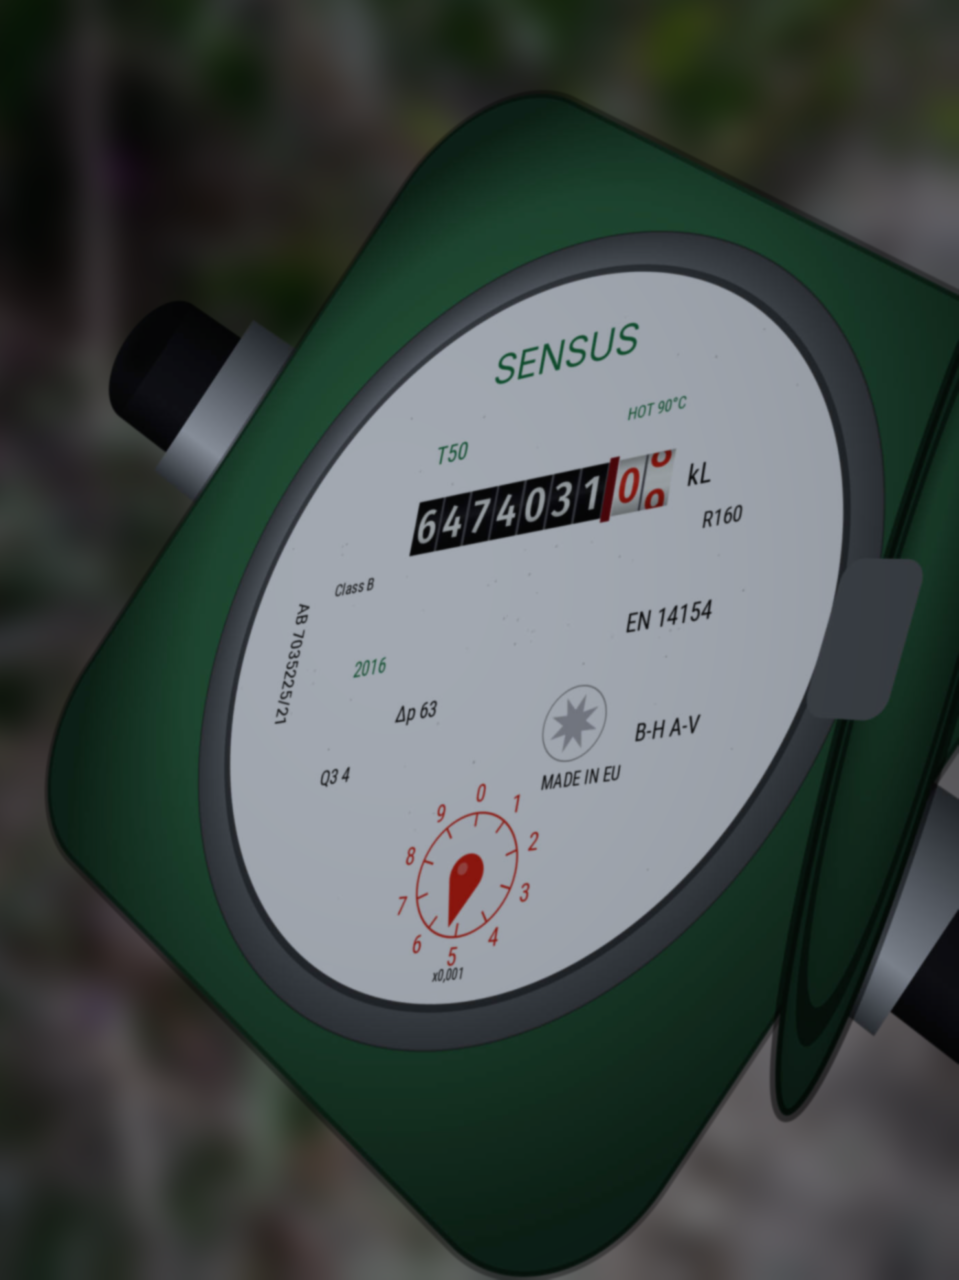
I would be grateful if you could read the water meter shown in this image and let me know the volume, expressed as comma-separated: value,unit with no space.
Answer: 6474031.085,kL
